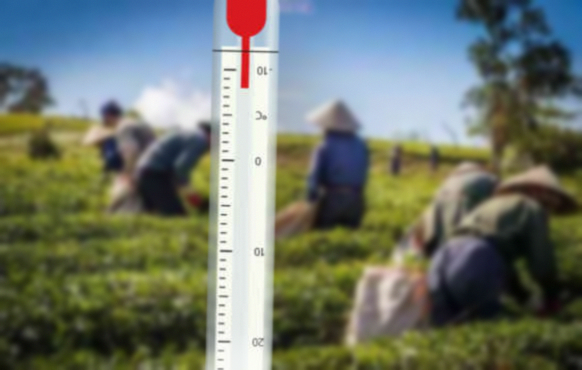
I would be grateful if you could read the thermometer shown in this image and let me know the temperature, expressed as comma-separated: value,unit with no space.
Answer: -8,°C
